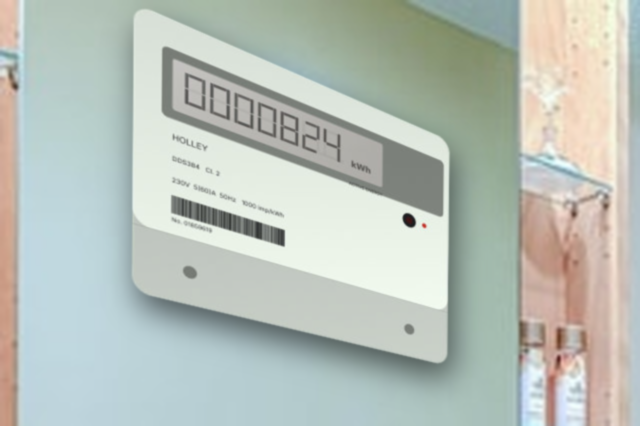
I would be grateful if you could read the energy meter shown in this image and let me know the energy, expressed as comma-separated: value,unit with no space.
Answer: 824,kWh
